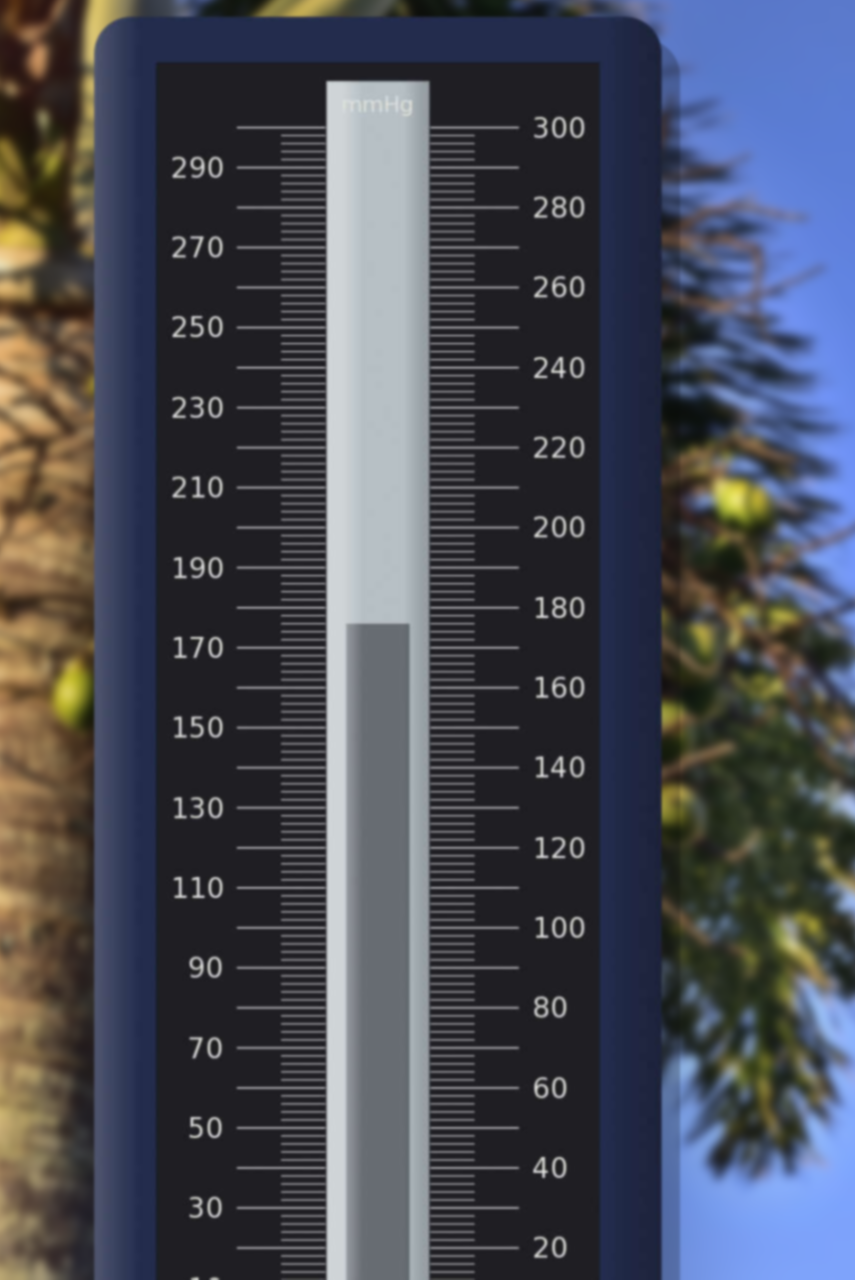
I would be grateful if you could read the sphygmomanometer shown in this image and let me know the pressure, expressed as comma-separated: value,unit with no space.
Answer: 176,mmHg
